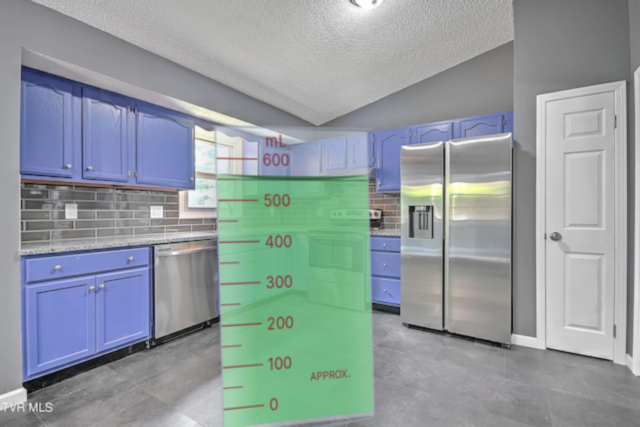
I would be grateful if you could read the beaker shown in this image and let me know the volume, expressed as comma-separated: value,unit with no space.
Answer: 550,mL
